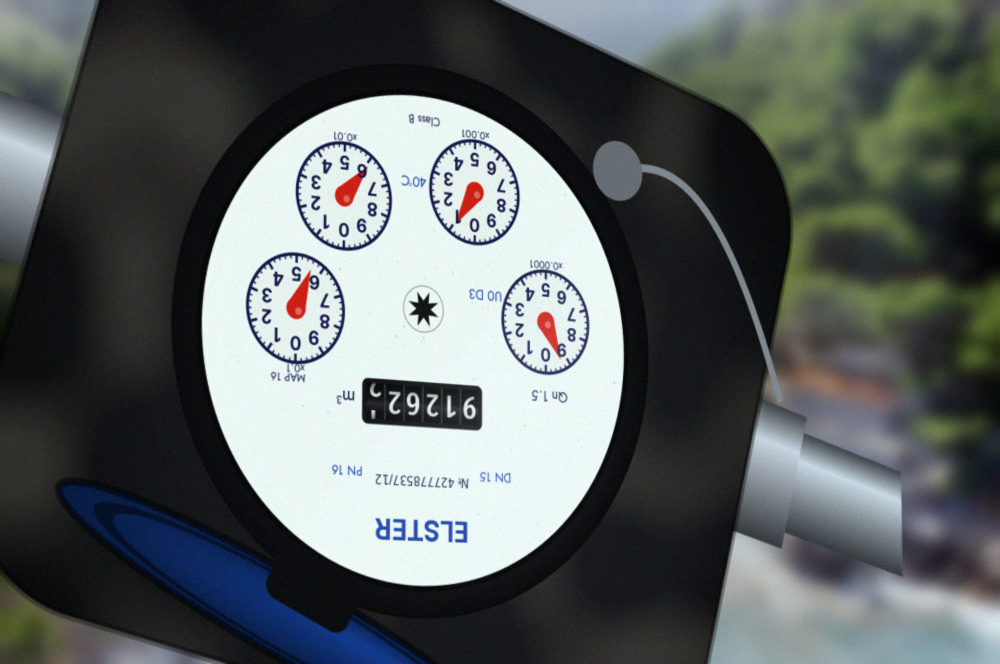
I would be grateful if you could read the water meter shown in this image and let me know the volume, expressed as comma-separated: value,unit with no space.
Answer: 912621.5609,m³
